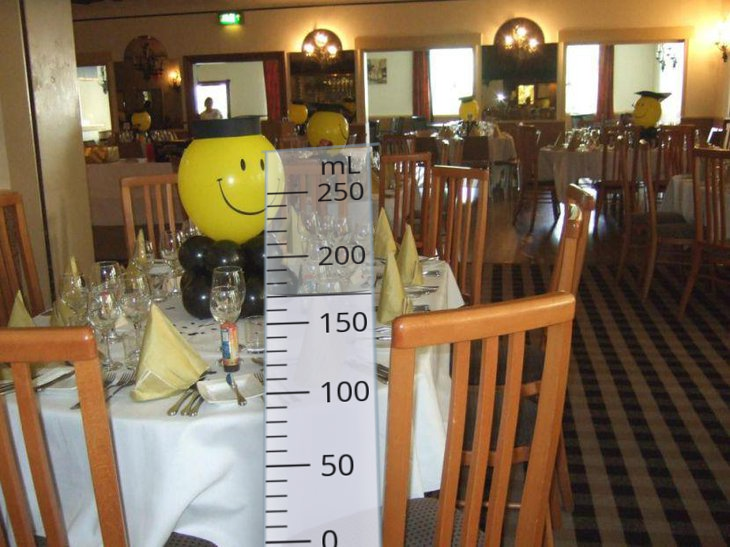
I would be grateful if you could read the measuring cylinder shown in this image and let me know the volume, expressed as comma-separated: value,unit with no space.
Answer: 170,mL
